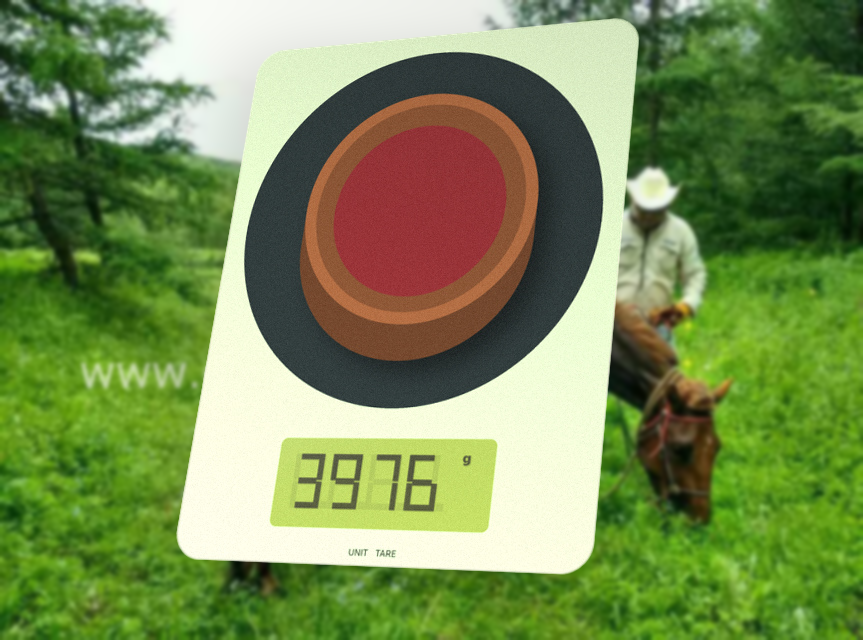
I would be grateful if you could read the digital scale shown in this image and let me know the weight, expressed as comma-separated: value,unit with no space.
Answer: 3976,g
